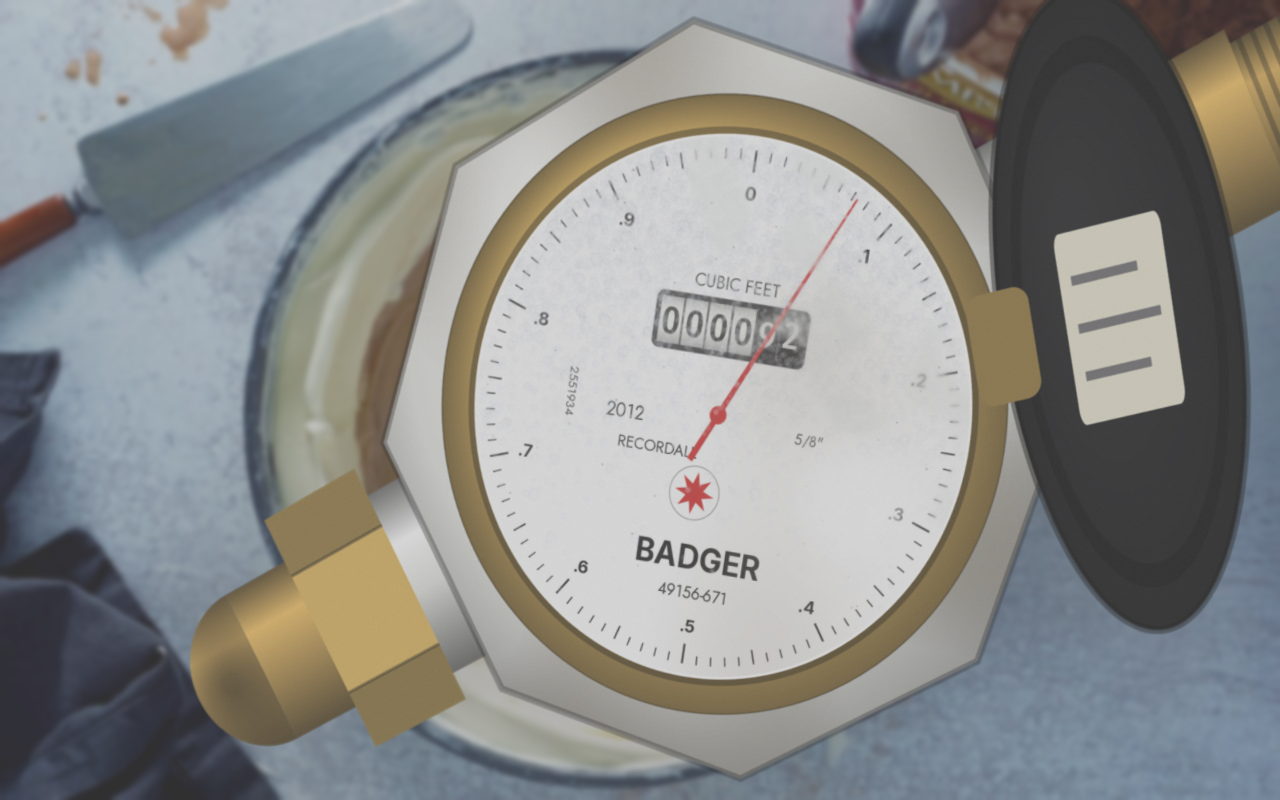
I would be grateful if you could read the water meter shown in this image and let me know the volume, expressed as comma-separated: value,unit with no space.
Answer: 92.07,ft³
